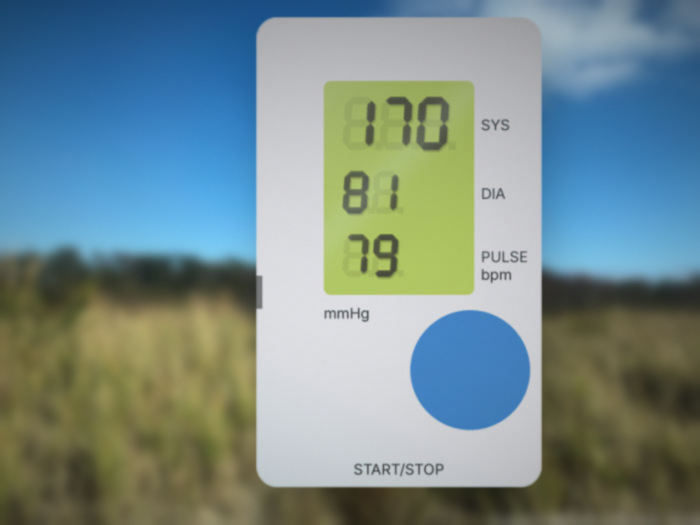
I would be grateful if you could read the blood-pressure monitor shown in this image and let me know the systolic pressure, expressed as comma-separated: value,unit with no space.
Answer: 170,mmHg
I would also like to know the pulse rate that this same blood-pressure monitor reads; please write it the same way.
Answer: 79,bpm
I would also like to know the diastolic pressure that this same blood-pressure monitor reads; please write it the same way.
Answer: 81,mmHg
